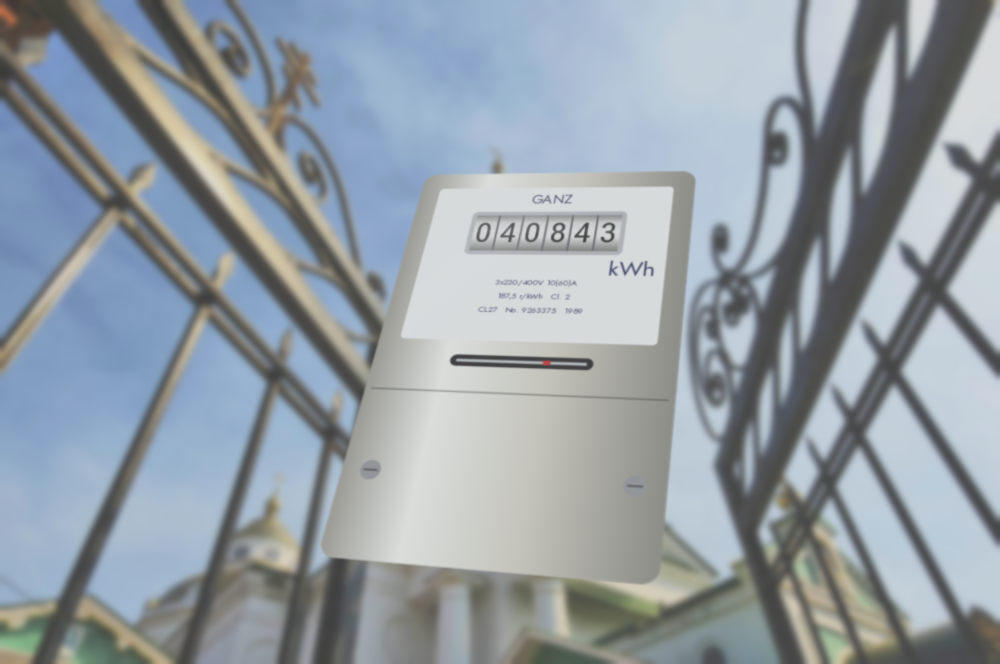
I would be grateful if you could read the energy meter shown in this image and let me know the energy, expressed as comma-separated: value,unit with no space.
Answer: 40843,kWh
